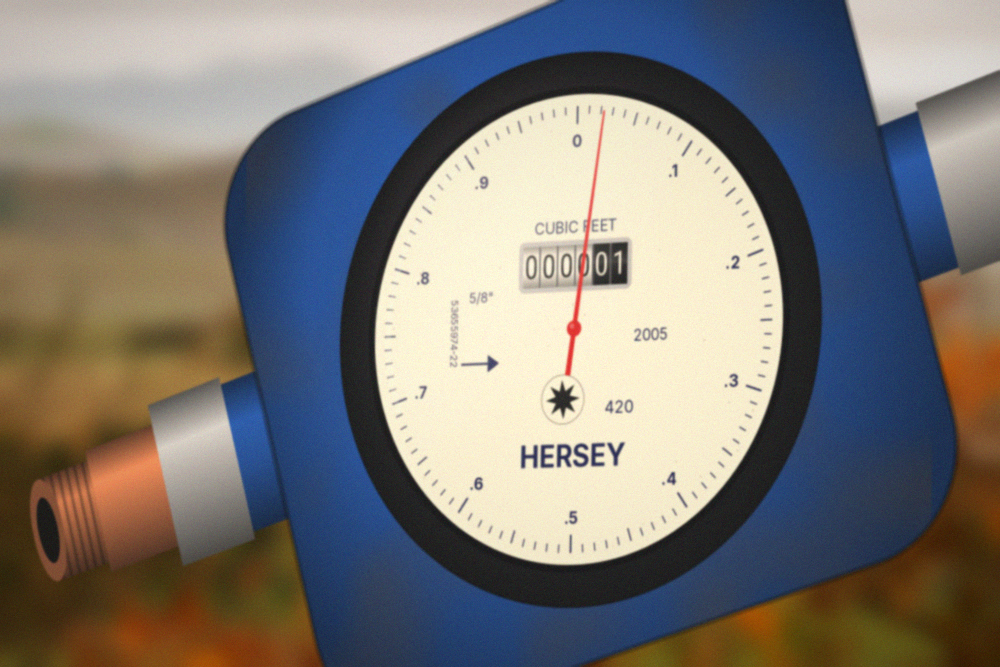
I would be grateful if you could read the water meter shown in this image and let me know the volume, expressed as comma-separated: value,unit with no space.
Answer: 1.02,ft³
